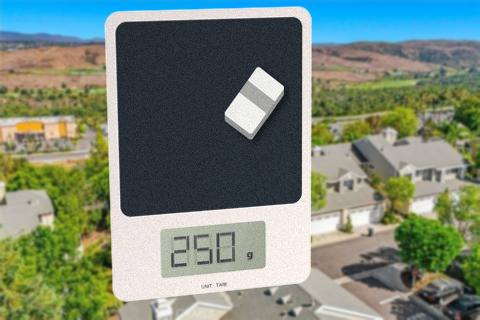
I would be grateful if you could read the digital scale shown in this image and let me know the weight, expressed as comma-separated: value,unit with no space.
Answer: 250,g
